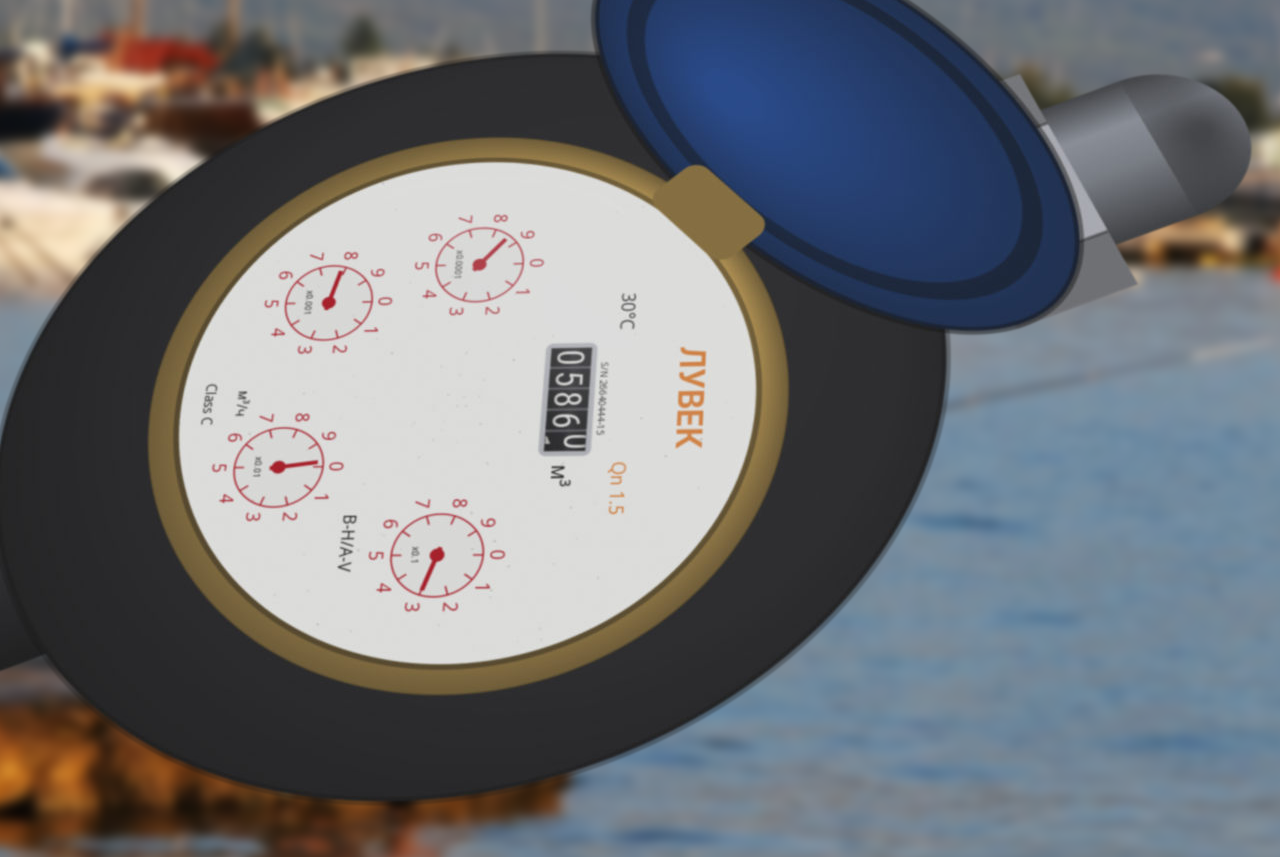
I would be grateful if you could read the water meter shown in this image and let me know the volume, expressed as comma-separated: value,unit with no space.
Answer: 5860.2978,m³
